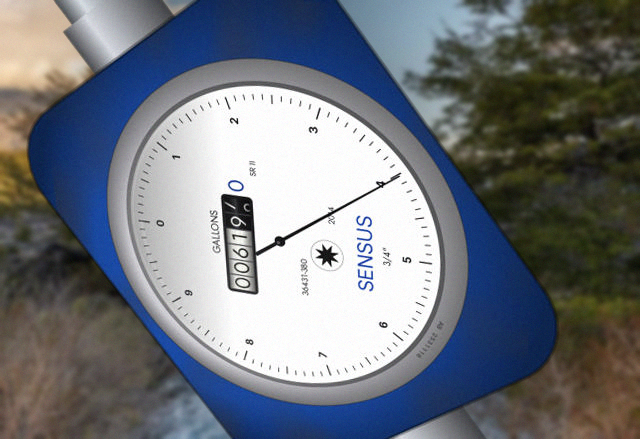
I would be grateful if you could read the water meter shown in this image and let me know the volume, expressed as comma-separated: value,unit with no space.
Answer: 61974.0,gal
